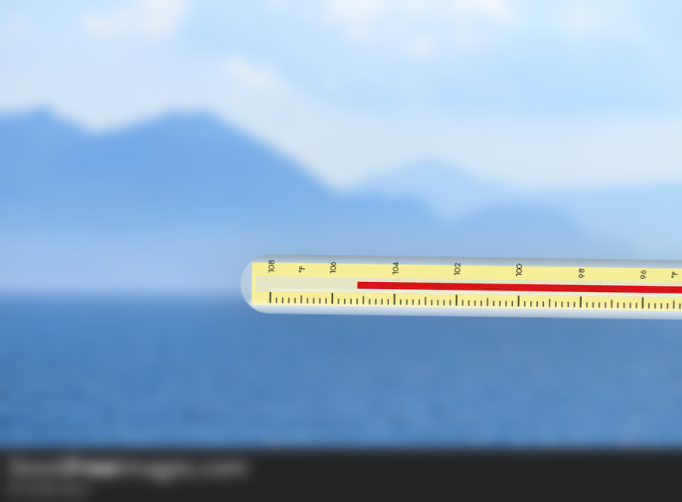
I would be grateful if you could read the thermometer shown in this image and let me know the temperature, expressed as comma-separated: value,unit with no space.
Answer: 105.2,°F
